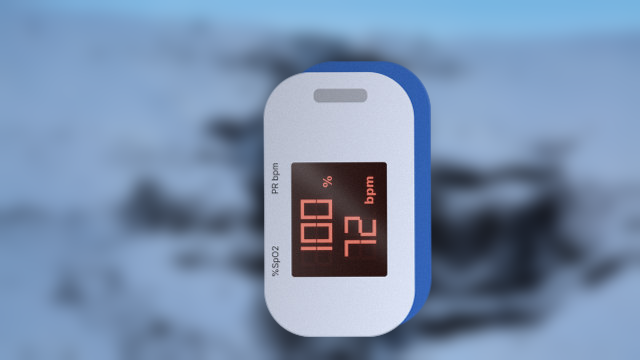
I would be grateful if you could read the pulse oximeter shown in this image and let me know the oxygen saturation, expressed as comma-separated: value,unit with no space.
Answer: 100,%
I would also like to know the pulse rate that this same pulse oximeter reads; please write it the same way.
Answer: 72,bpm
